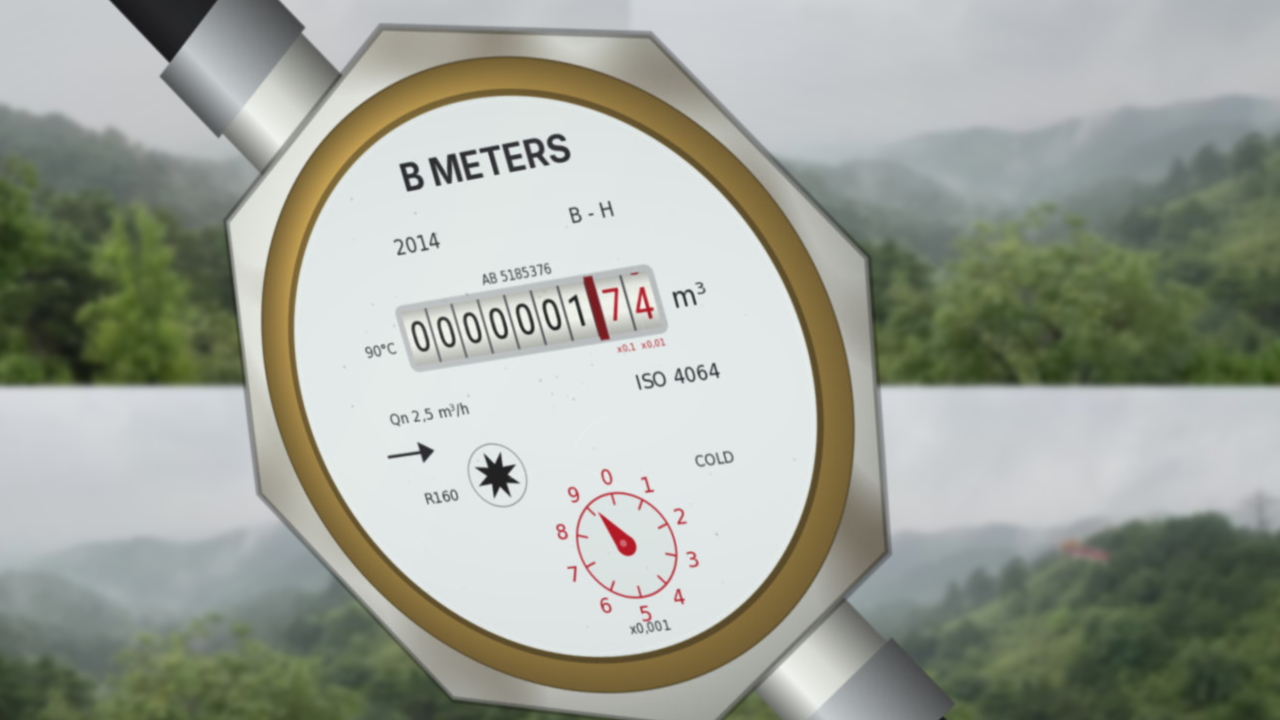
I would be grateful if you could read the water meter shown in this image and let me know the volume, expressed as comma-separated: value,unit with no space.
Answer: 1.739,m³
